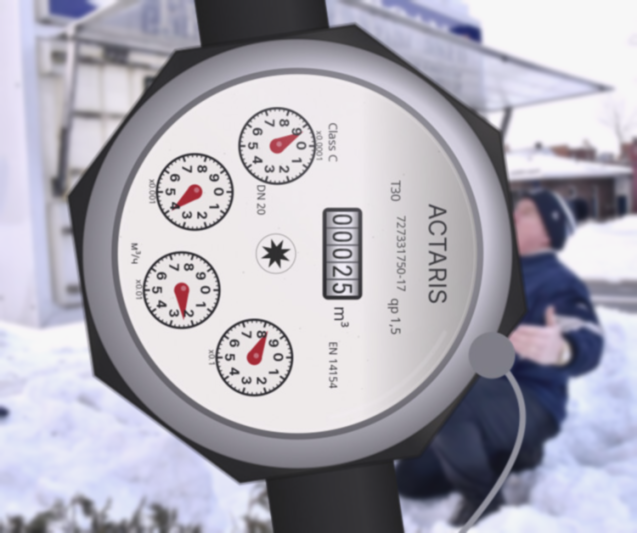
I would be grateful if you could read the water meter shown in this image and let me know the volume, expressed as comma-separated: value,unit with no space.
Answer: 25.8239,m³
